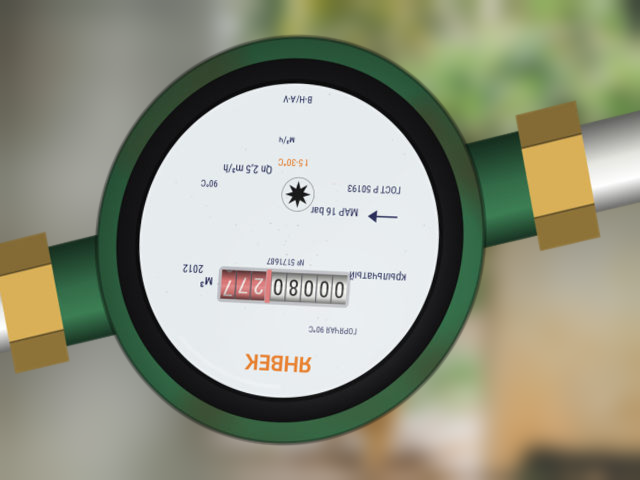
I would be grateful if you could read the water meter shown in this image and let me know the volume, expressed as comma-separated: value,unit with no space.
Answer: 80.277,m³
